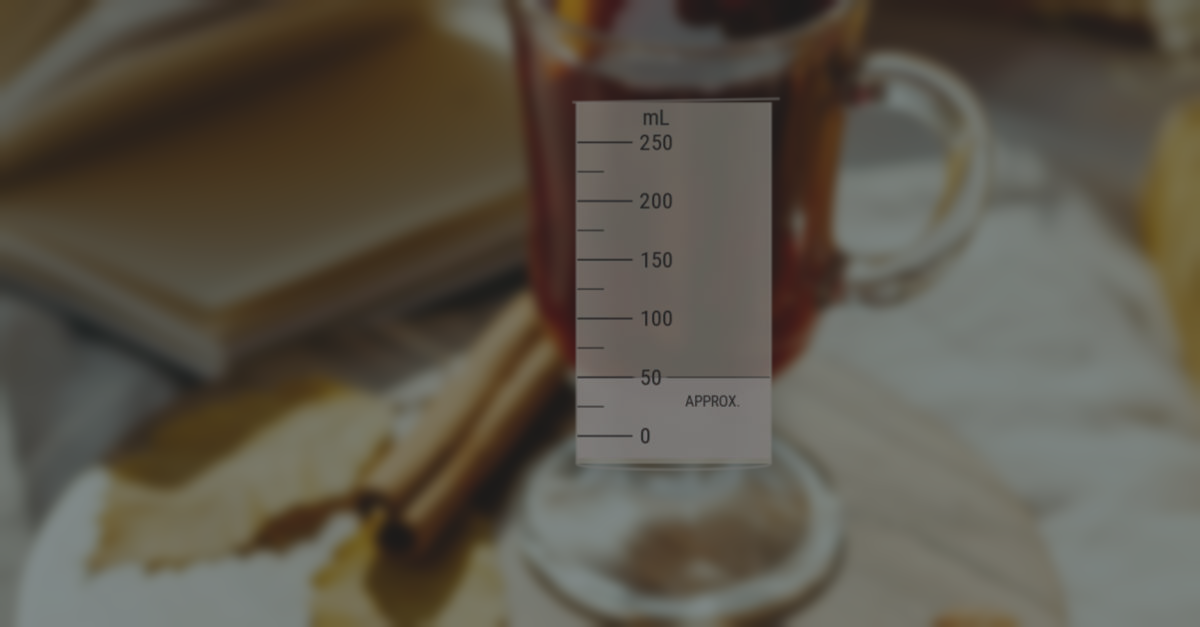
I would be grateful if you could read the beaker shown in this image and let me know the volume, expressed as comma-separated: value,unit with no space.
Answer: 50,mL
